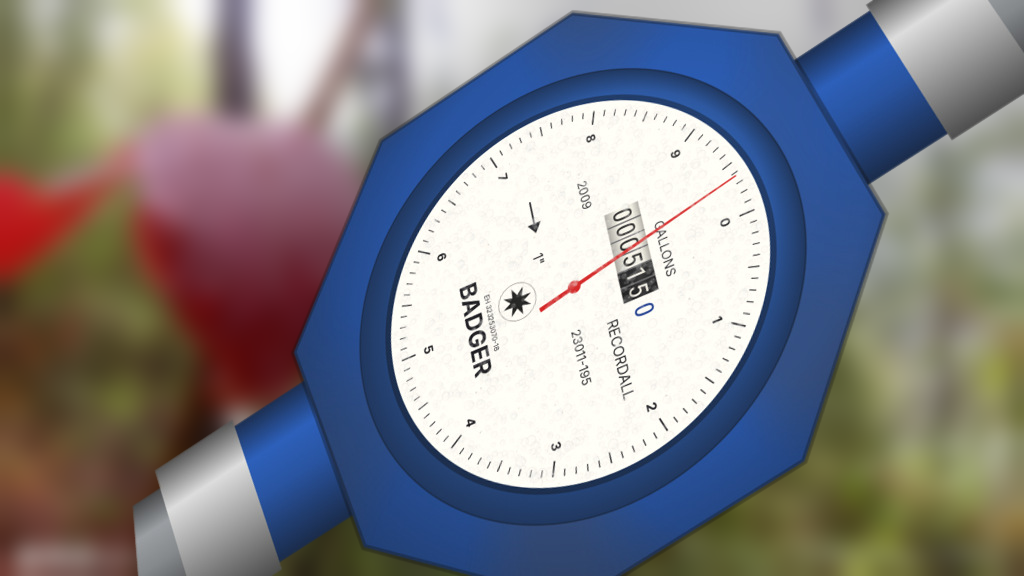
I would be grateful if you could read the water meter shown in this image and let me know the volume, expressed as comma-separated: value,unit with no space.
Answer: 5149.6,gal
